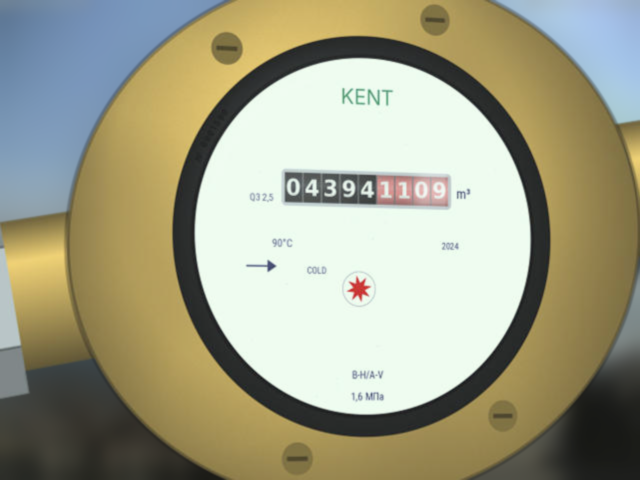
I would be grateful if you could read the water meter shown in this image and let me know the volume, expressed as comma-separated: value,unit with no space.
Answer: 4394.1109,m³
